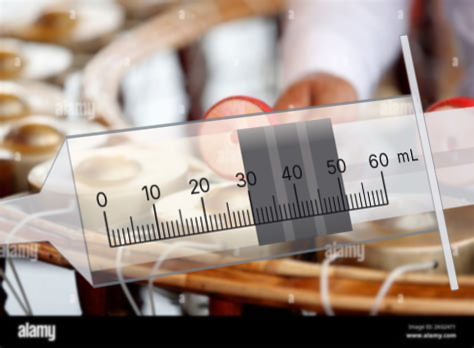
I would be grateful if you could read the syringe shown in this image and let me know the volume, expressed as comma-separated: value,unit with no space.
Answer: 30,mL
